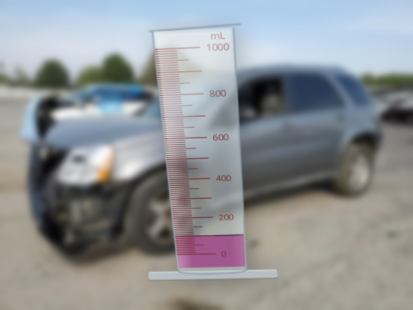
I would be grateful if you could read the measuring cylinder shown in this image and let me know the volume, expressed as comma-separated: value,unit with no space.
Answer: 100,mL
